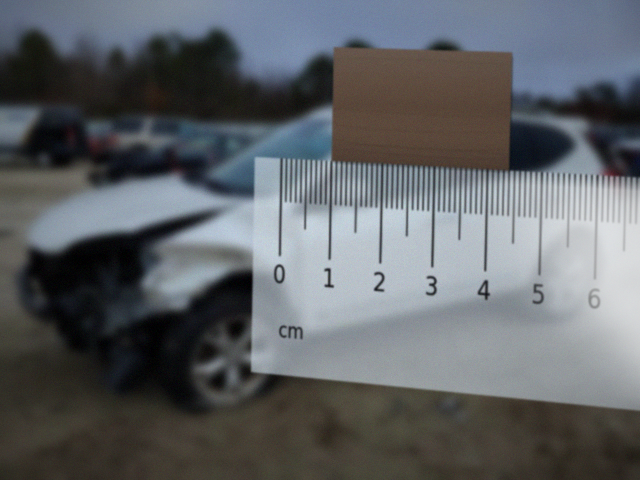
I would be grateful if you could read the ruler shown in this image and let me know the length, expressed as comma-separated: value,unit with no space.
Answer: 3.4,cm
